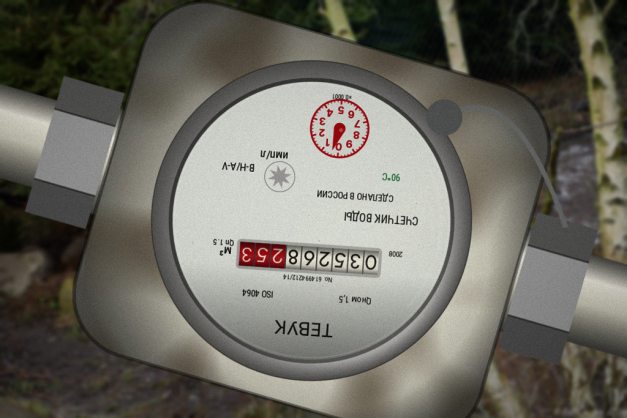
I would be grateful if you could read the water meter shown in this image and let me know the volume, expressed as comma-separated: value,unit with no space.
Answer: 35268.2530,m³
